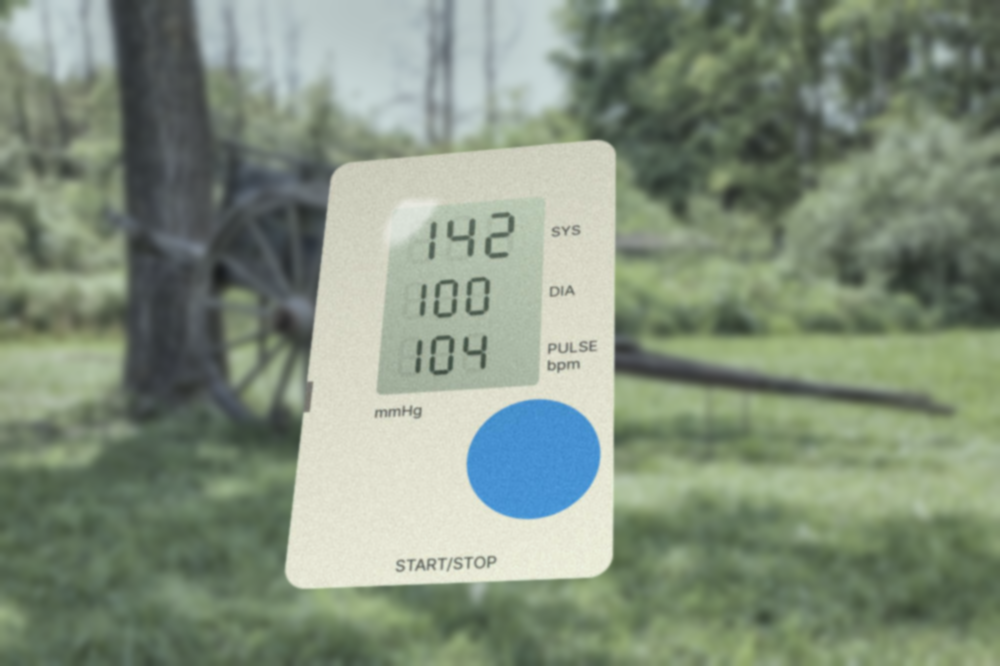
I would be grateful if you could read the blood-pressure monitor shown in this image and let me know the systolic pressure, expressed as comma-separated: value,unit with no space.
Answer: 142,mmHg
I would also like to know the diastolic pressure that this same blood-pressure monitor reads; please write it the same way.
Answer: 100,mmHg
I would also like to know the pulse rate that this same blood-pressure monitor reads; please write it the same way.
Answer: 104,bpm
